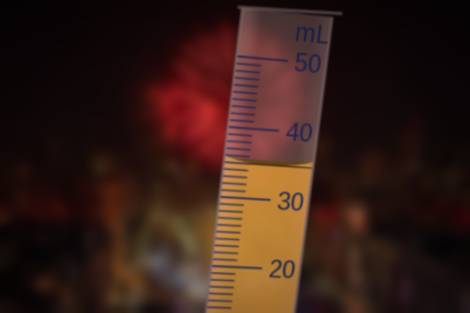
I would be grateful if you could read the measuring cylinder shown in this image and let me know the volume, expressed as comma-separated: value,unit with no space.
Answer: 35,mL
